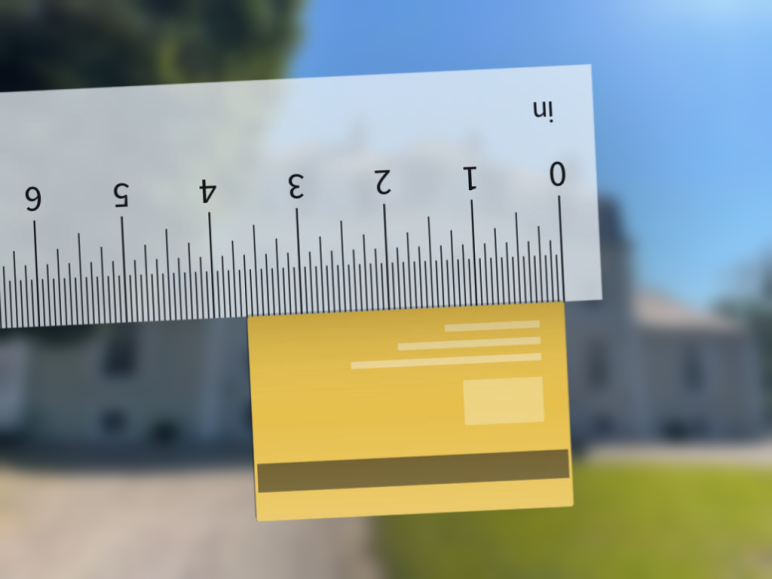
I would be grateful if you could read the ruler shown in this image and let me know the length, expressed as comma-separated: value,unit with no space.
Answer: 3.625,in
